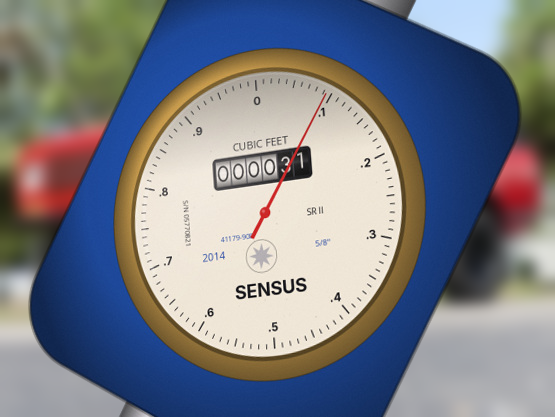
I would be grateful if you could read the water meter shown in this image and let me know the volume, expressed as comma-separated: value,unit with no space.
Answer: 31.09,ft³
